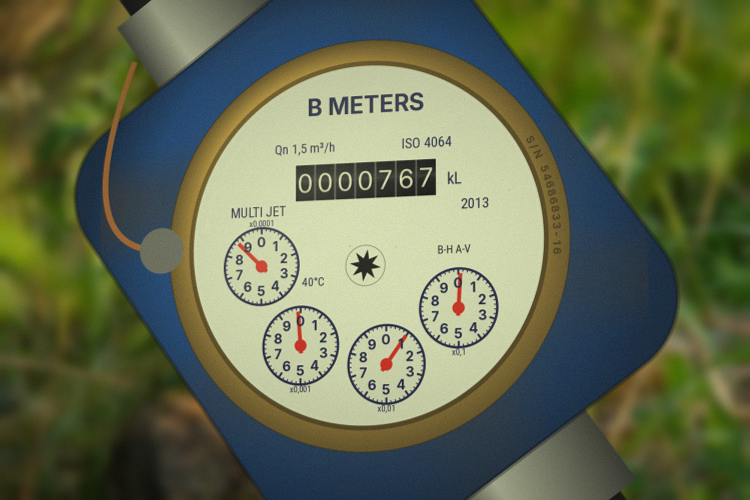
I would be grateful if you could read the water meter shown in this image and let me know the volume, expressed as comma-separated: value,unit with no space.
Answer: 767.0098,kL
